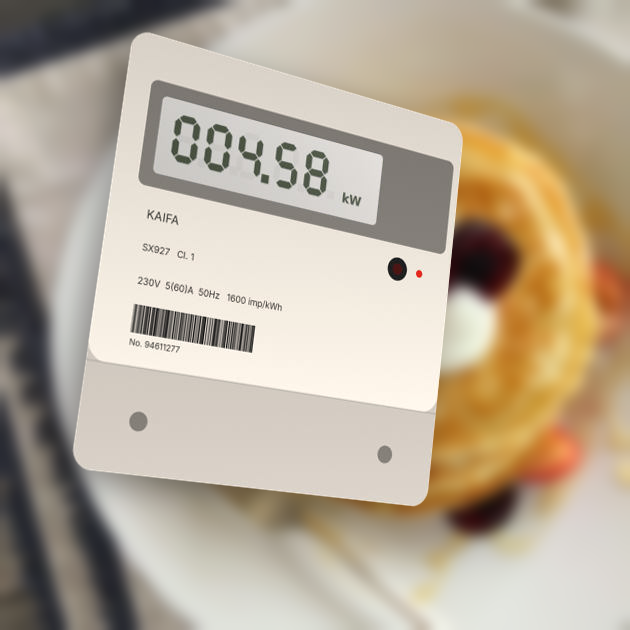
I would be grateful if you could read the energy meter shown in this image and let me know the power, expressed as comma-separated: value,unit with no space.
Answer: 4.58,kW
